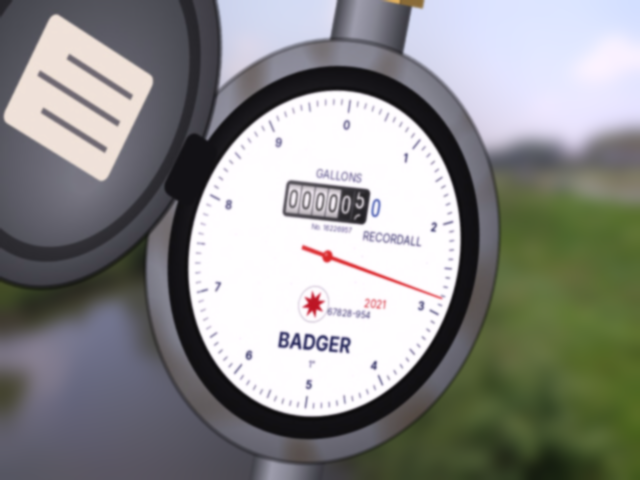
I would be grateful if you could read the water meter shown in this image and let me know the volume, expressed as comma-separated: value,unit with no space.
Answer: 52.8,gal
